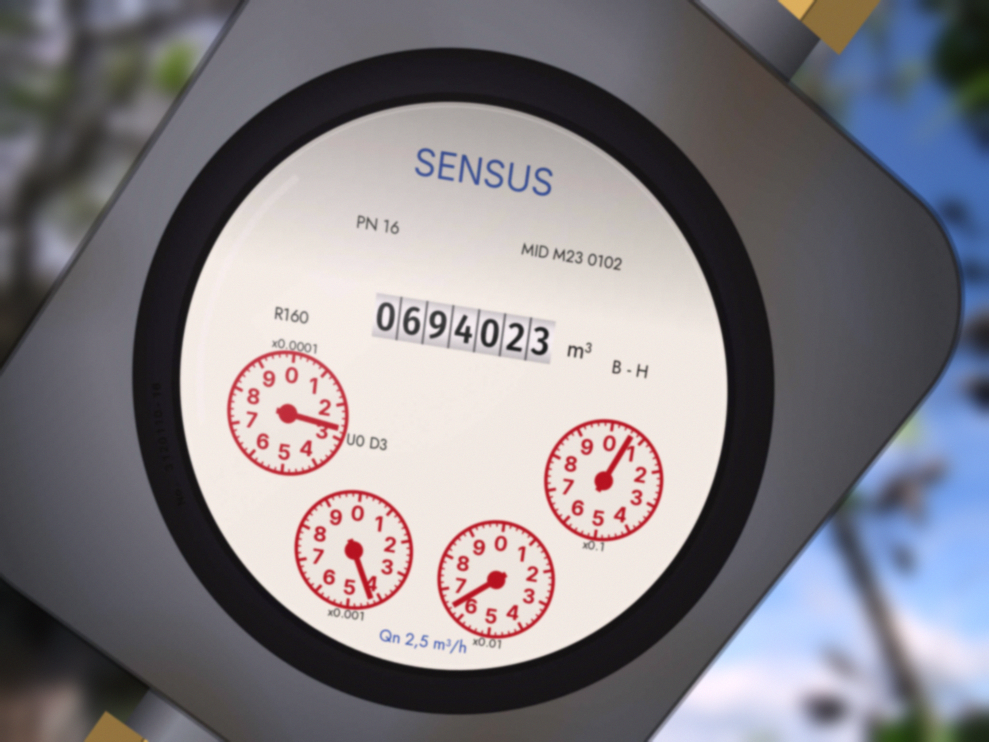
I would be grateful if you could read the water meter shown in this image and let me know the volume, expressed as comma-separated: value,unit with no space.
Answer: 694023.0642,m³
